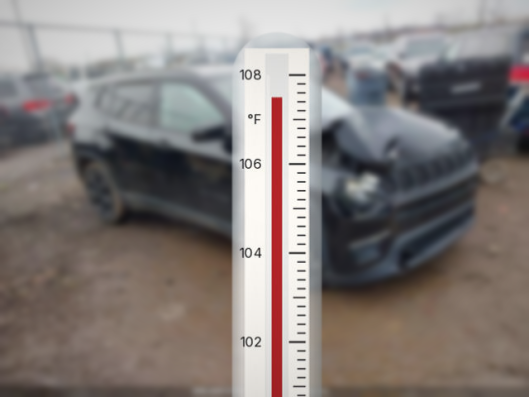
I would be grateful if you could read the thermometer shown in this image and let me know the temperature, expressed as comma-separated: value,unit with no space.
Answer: 107.5,°F
